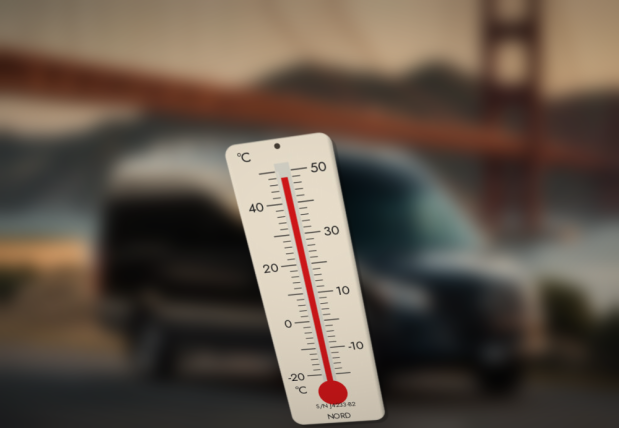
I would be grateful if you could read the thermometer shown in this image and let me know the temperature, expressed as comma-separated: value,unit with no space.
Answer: 48,°C
